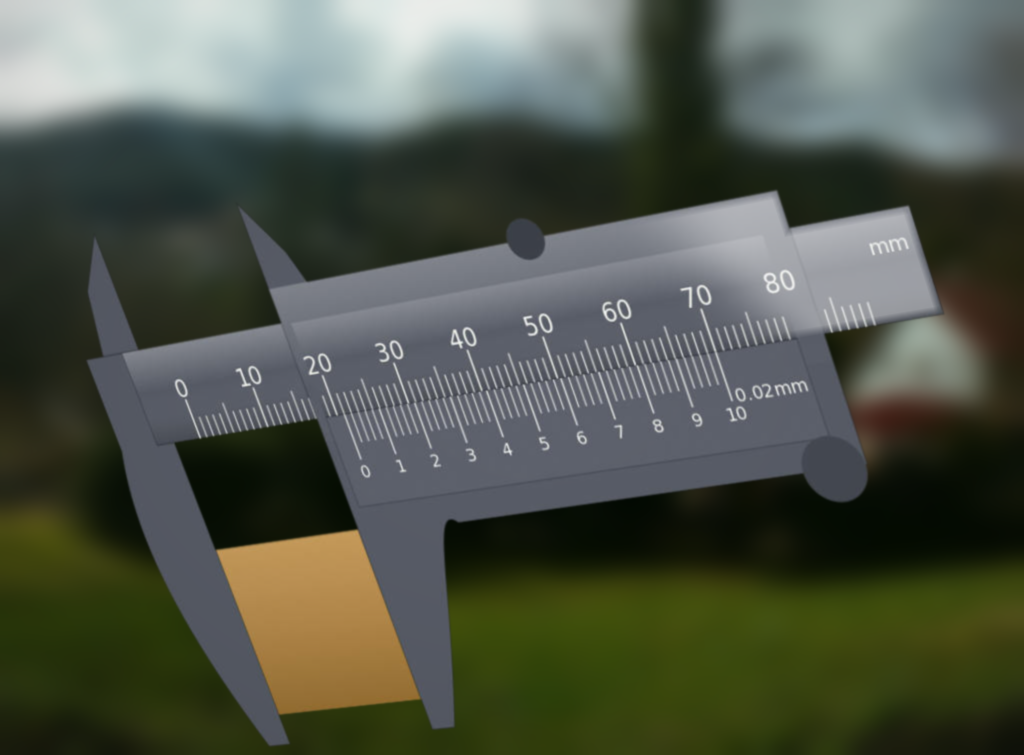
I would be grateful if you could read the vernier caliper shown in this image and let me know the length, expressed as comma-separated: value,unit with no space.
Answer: 21.0,mm
